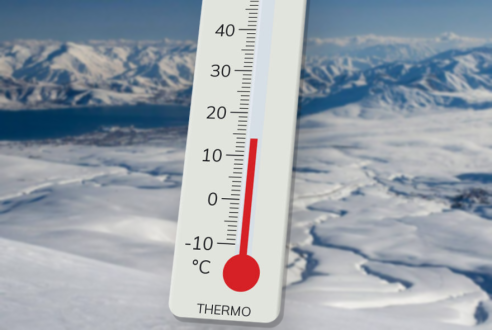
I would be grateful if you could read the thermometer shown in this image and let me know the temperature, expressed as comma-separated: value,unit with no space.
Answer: 14,°C
